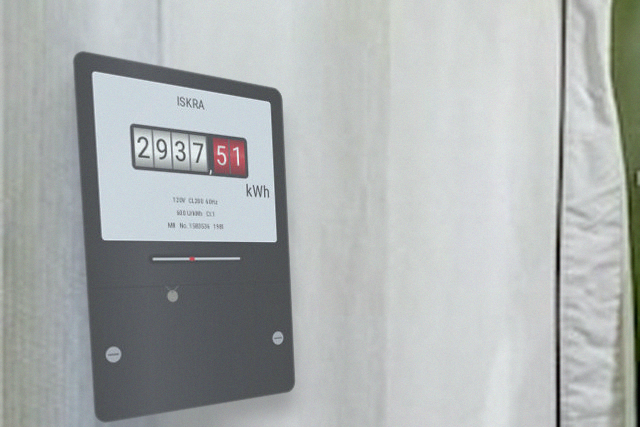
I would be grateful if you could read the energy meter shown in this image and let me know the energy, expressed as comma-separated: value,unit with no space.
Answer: 2937.51,kWh
